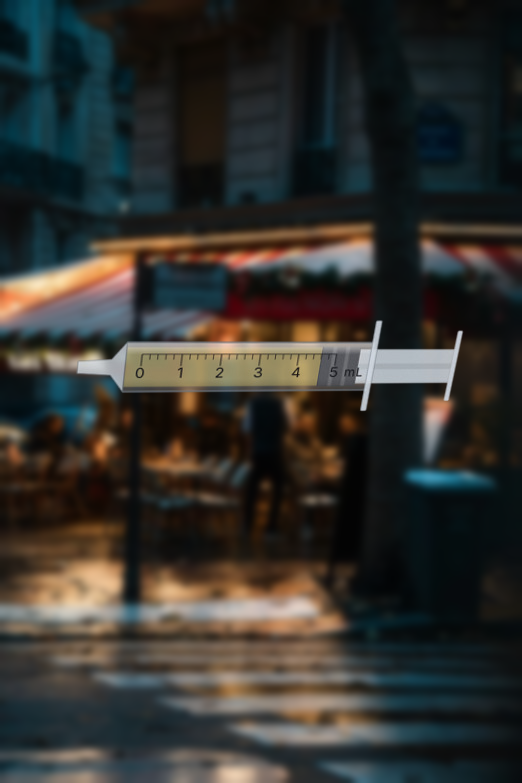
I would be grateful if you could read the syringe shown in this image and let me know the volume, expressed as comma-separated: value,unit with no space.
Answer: 4.6,mL
